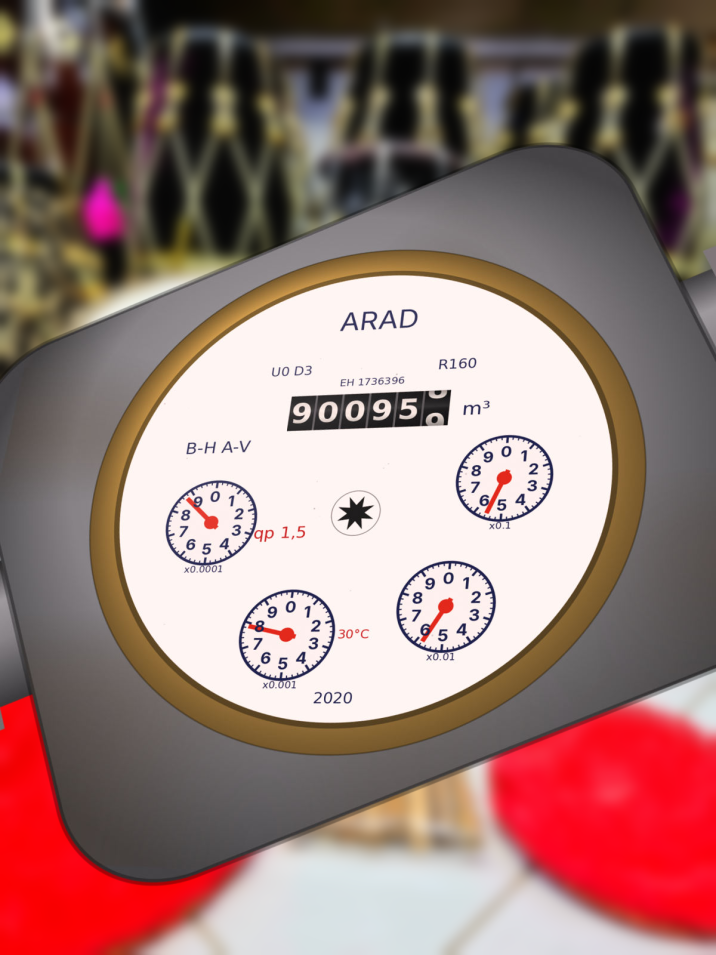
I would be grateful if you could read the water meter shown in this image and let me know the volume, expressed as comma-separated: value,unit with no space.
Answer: 900958.5578,m³
